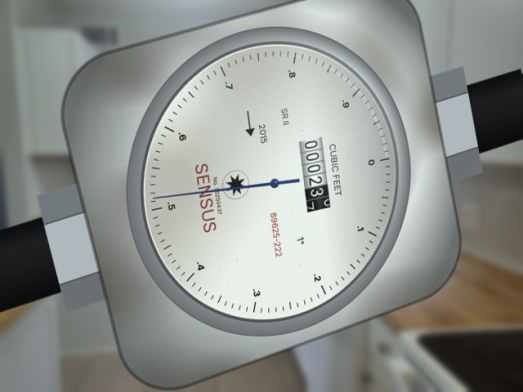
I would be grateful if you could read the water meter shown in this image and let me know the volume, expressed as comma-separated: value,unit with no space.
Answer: 236.51,ft³
